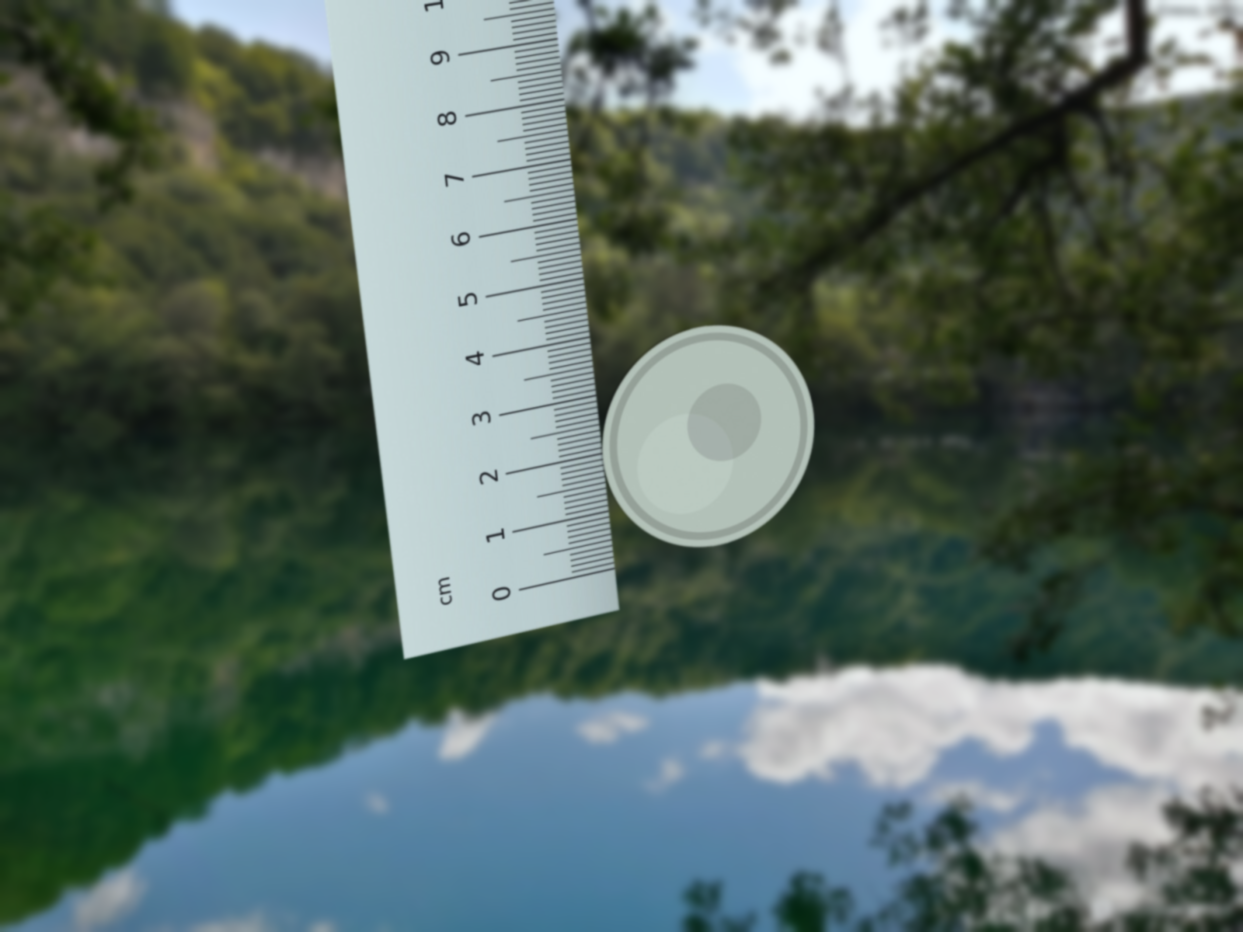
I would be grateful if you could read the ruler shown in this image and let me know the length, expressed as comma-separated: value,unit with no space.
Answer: 3.8,cm
